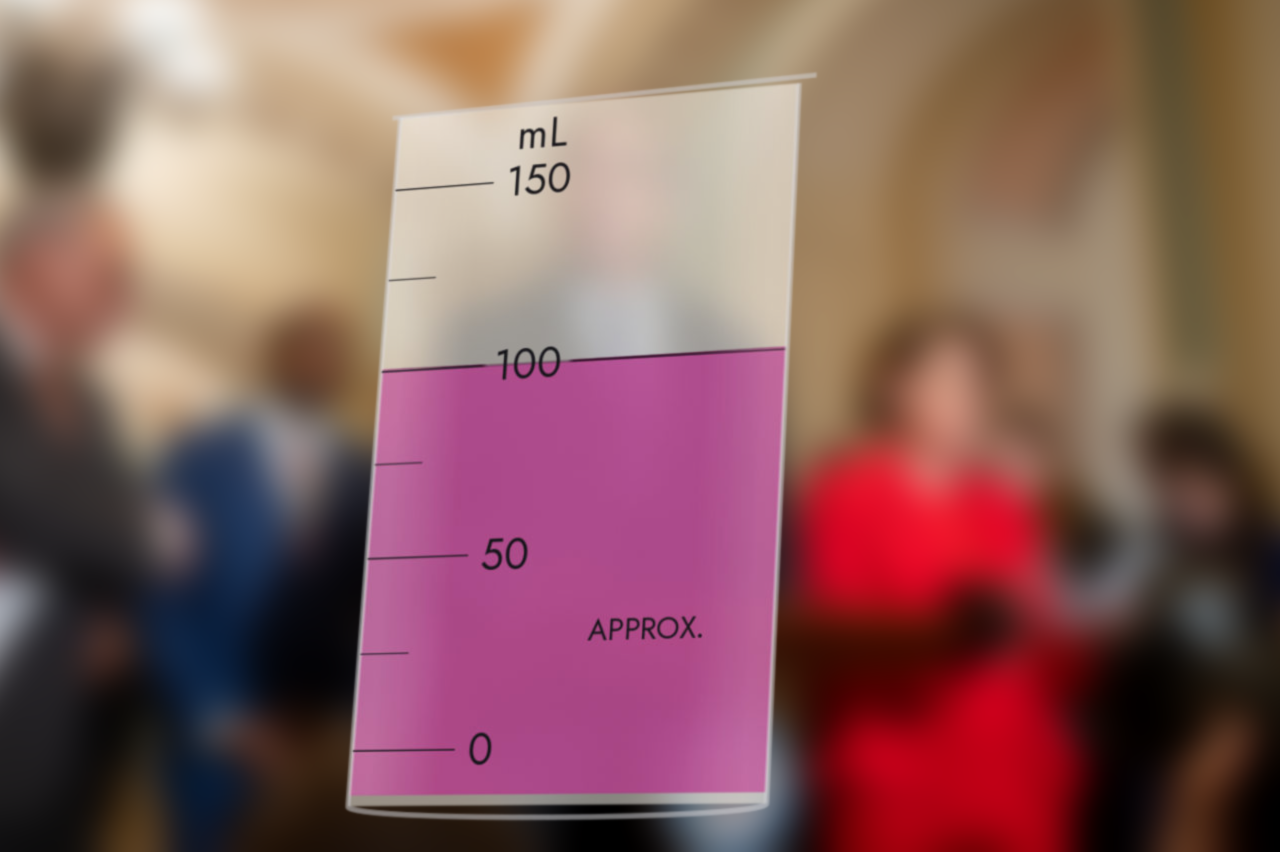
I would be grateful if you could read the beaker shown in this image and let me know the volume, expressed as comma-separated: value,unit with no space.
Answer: 100,mL
